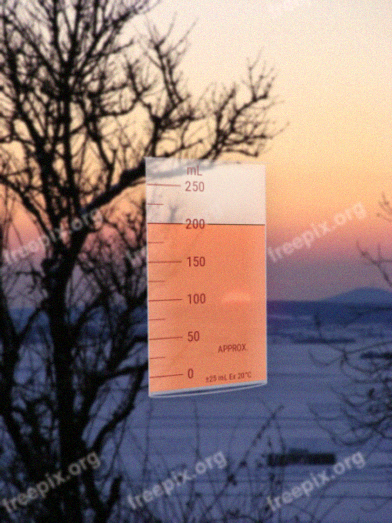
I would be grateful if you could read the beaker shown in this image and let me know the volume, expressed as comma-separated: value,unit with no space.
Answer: 200,mL
